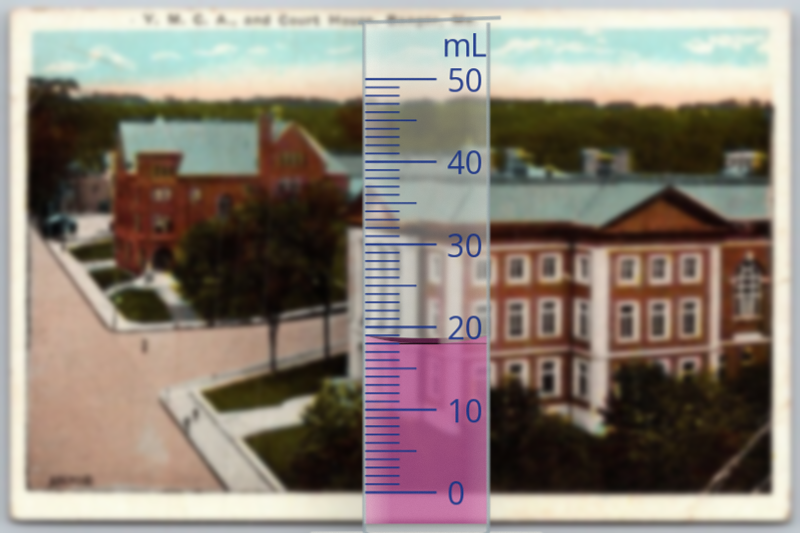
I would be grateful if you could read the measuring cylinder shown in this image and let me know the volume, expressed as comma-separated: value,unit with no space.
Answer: 18,mL
